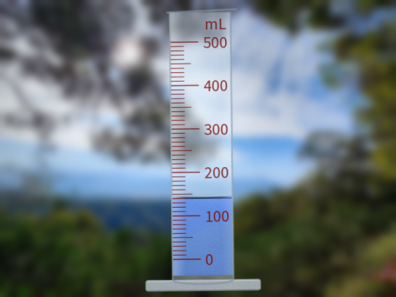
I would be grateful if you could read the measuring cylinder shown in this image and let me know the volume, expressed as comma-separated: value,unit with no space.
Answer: 140,mL
